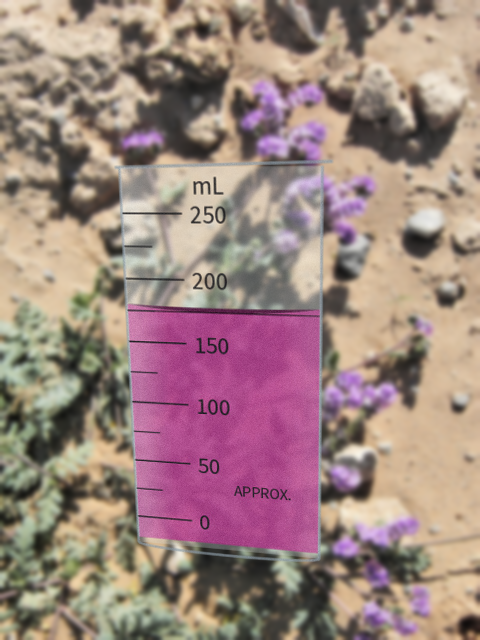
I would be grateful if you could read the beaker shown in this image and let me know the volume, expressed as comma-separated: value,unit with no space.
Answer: 175,mL
